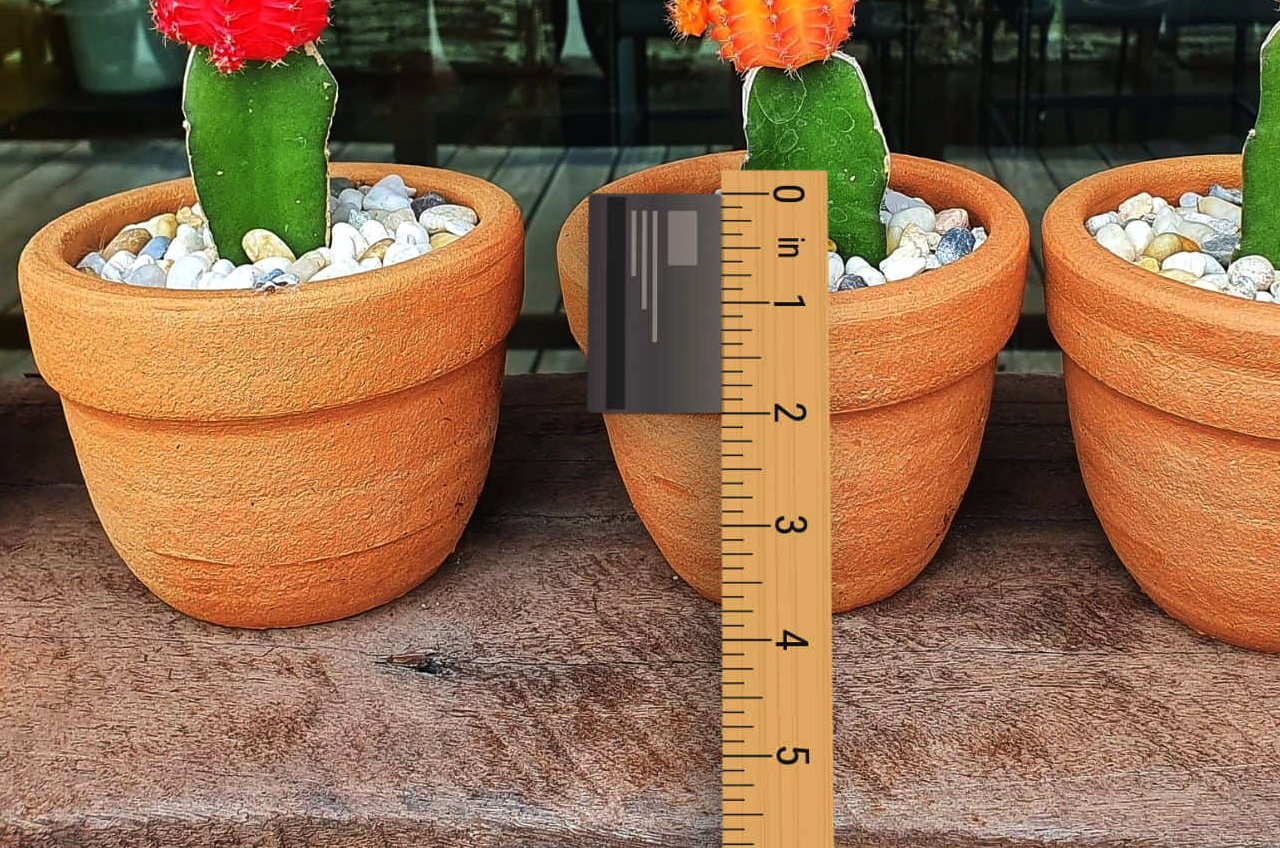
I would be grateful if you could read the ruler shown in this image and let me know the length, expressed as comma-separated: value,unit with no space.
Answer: 2,in
